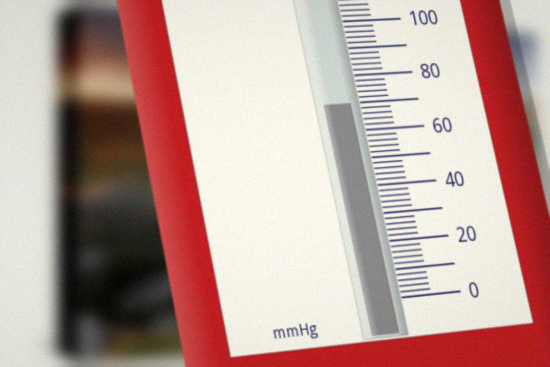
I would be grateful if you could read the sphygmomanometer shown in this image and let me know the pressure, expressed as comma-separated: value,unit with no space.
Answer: 70,mmHg
